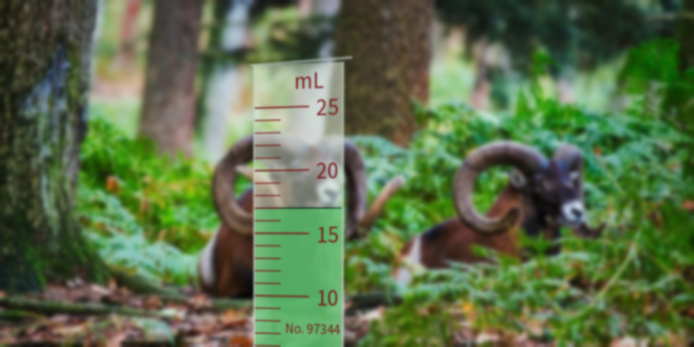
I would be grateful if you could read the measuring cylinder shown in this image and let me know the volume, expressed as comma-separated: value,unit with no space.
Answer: 17,mL
